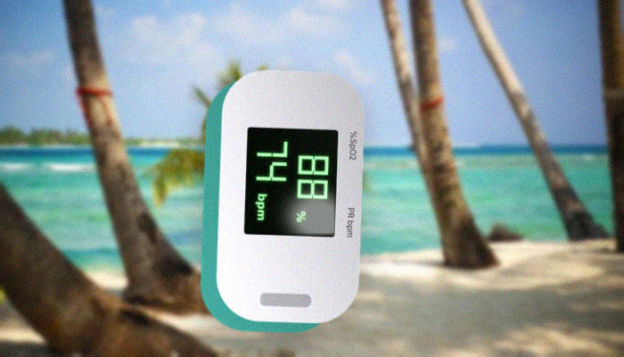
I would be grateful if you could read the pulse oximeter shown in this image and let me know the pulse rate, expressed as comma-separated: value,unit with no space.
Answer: 74,bpm
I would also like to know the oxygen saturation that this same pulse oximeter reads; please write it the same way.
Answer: 88,%
